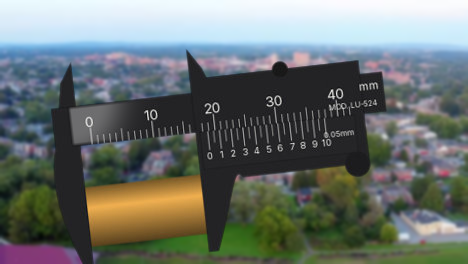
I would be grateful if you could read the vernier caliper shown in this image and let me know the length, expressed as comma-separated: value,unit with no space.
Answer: 18.8,mm
